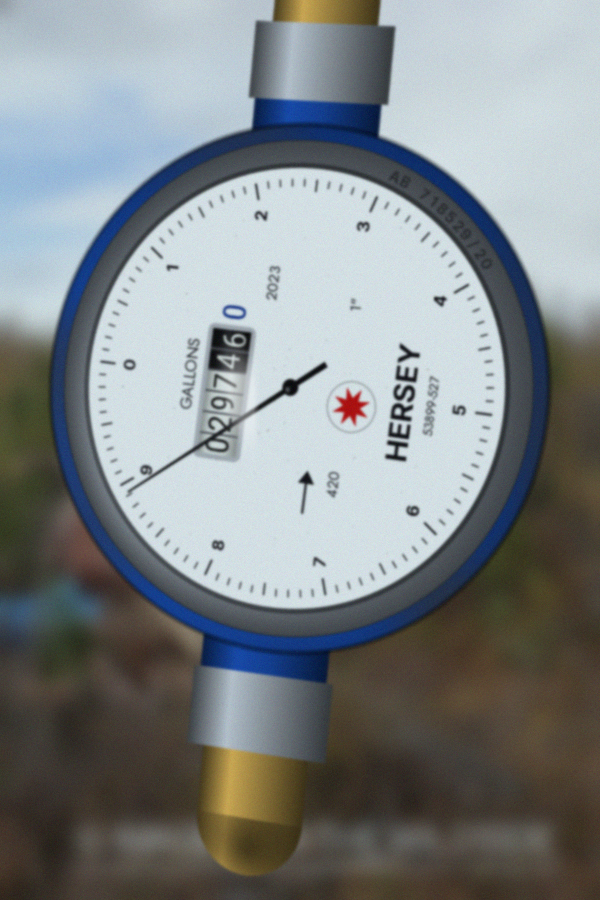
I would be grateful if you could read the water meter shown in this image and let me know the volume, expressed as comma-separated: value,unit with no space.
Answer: 297458.9,gal
